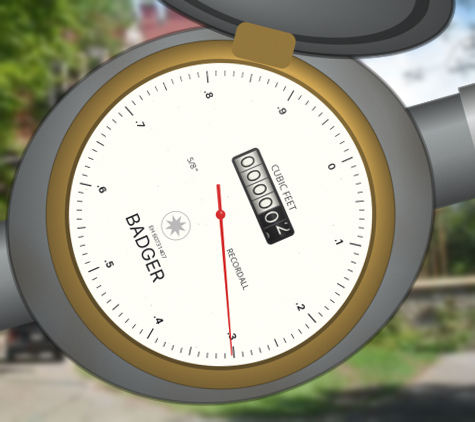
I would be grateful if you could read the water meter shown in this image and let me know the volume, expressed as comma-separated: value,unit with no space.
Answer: 2.30,ft³
